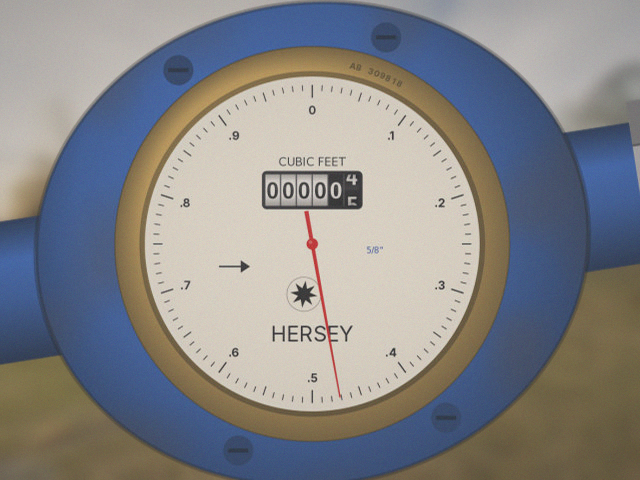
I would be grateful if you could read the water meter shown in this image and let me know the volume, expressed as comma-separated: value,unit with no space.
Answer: 4.47,ft³
